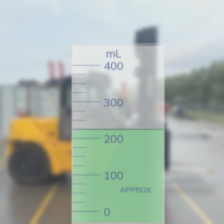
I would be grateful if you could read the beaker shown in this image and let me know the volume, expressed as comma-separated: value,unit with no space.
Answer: 225,mL
